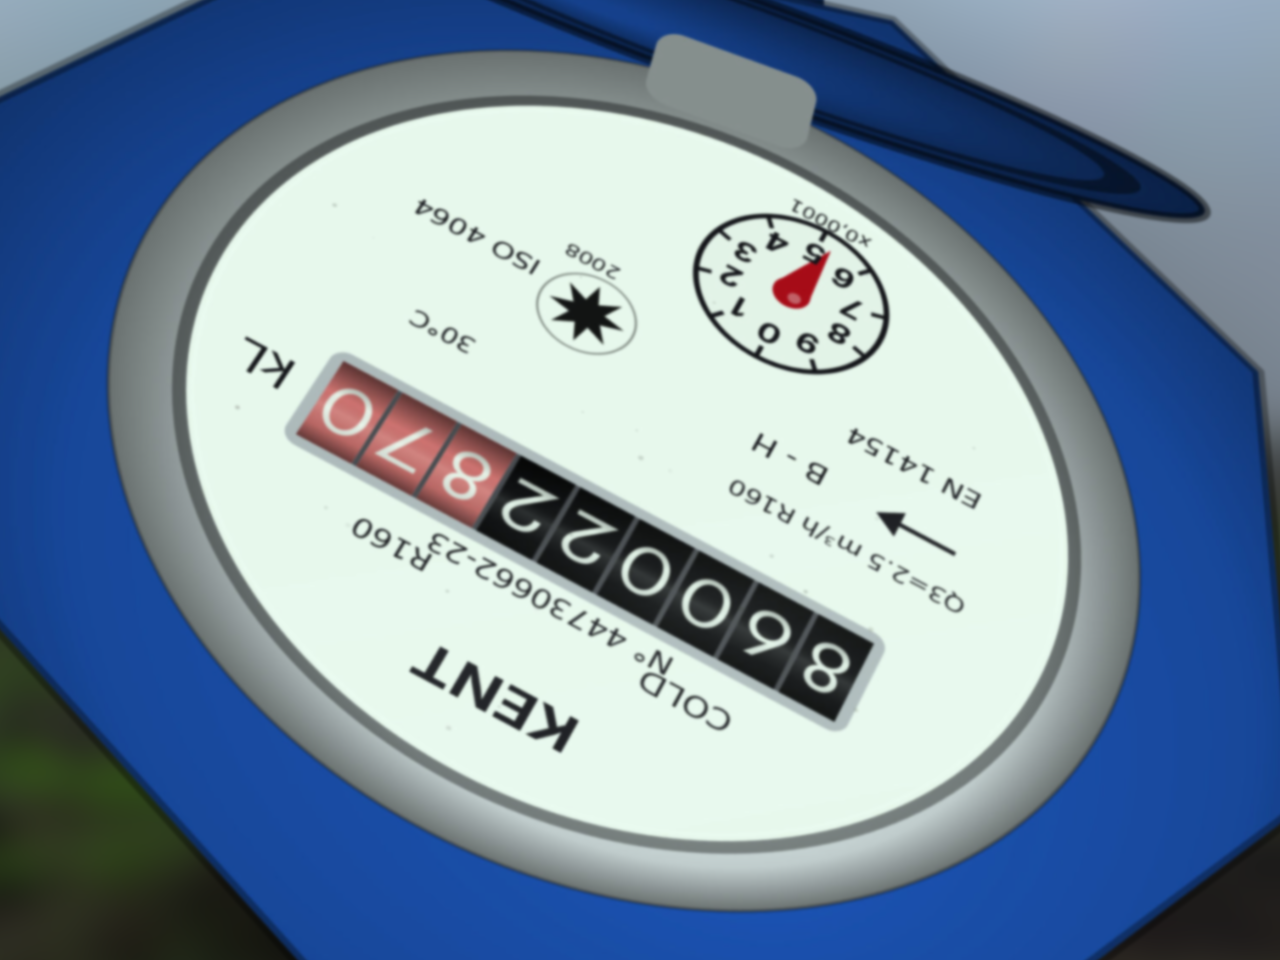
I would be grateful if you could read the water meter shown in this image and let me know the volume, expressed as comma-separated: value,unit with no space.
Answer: 860022.8705,kL
